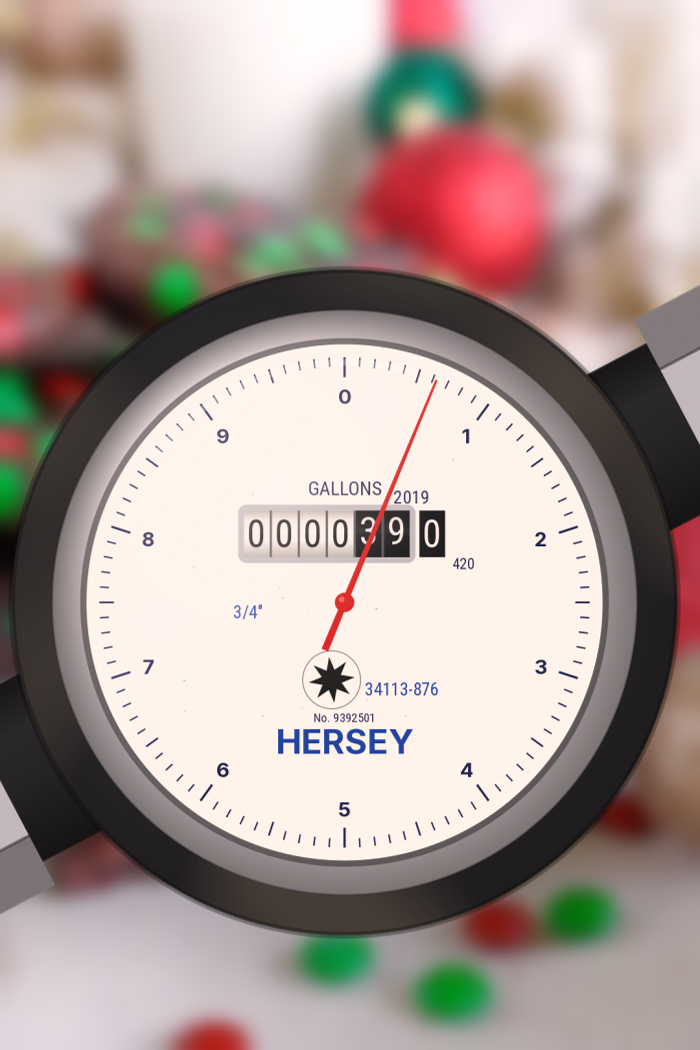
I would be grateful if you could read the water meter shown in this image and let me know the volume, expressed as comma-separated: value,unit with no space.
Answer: 390.6,gal
